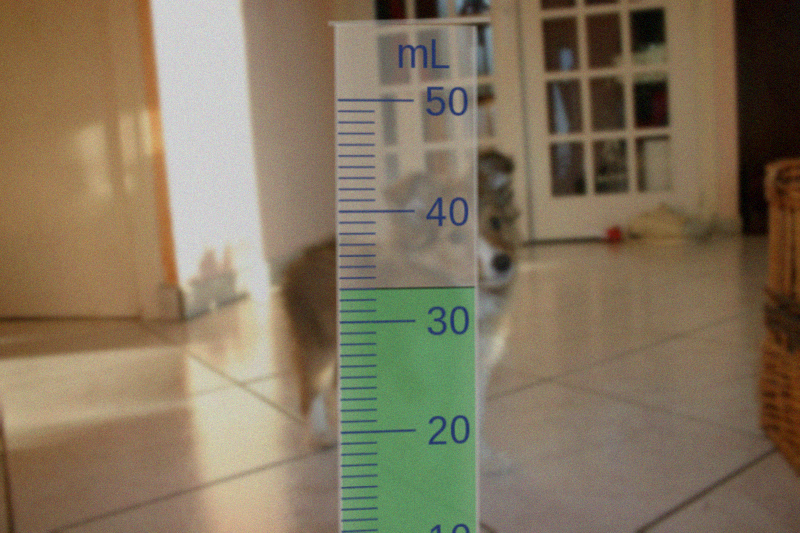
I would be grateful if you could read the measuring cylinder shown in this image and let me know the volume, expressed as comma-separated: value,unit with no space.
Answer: 33,mL
